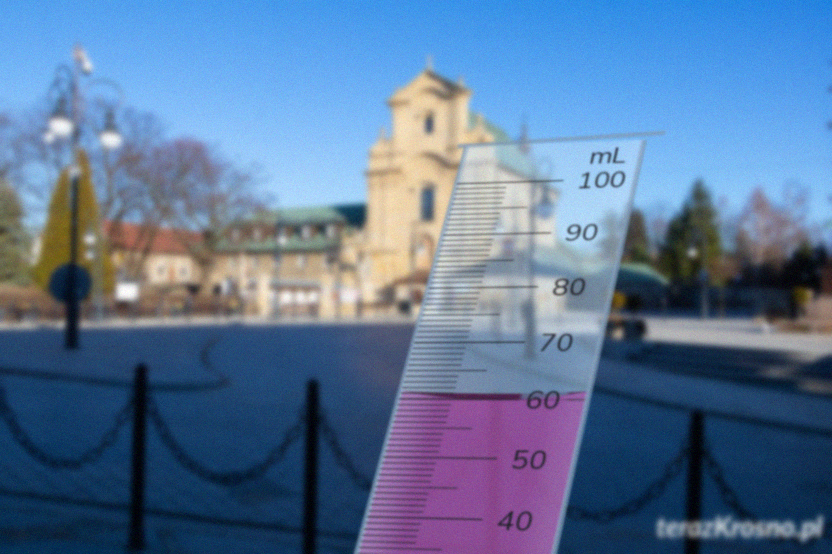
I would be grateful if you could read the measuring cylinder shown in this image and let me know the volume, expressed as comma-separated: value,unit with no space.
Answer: 60,mL
